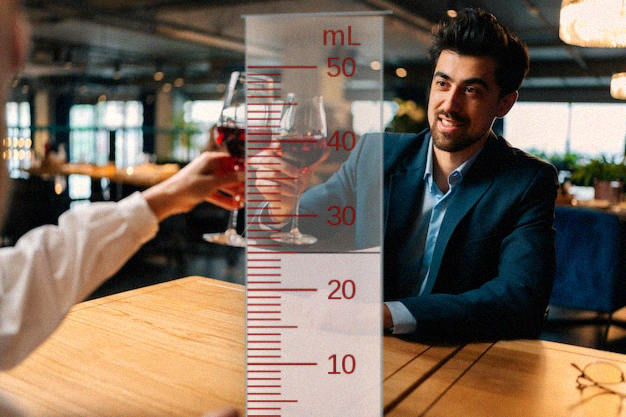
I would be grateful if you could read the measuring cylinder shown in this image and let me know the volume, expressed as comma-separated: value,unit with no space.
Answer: 25,mL
